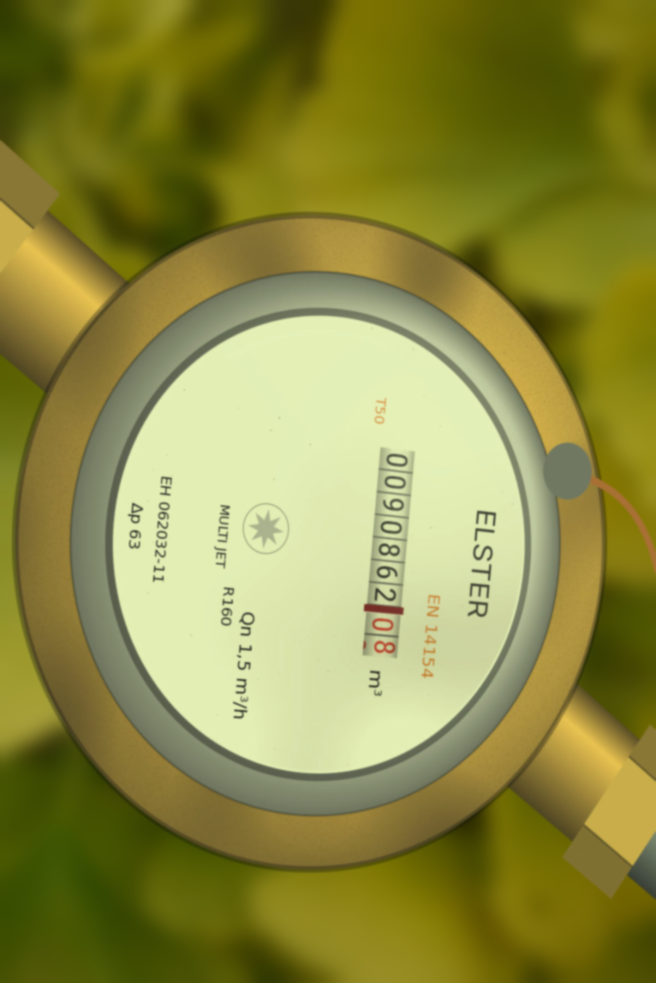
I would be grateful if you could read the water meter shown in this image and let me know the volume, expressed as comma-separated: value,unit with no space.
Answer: 90862.08,m³
